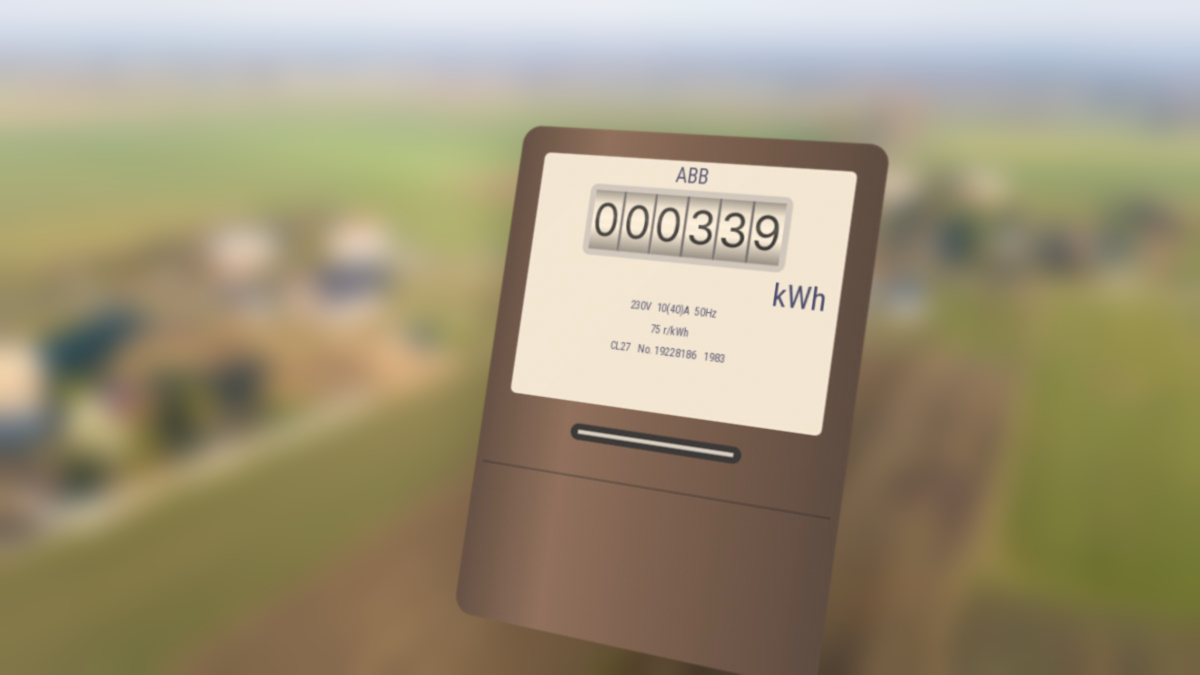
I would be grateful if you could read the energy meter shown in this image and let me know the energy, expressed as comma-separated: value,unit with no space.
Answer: 339,kWh
